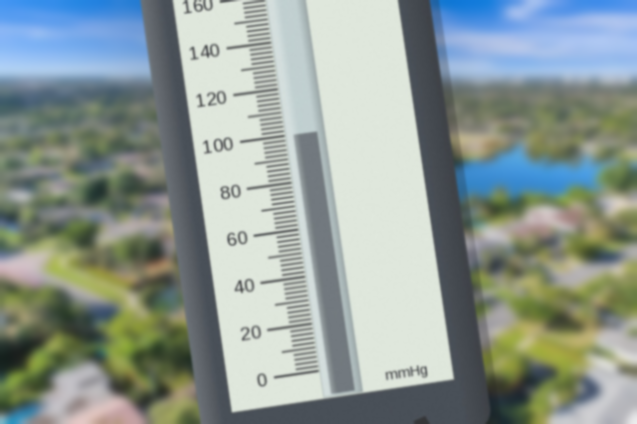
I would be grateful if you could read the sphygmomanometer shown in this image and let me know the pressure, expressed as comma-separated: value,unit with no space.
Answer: 100,mmHg
